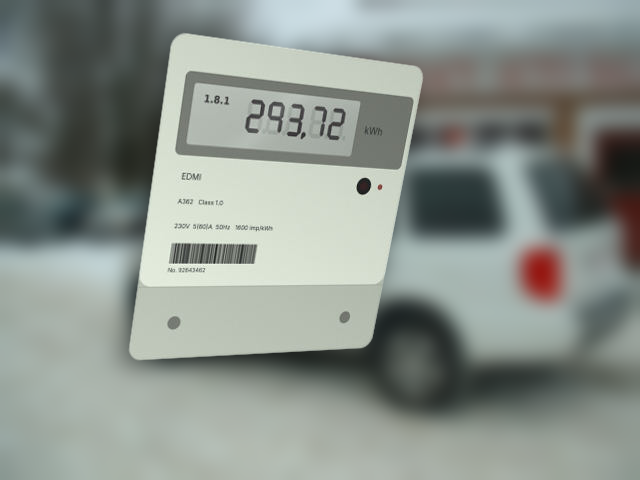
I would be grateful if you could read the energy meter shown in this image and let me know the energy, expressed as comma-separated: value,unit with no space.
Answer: 293.72,kWh
